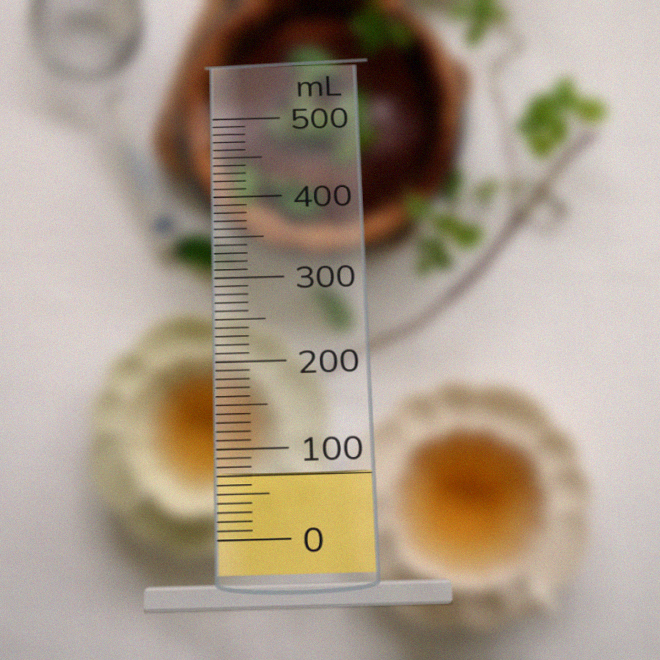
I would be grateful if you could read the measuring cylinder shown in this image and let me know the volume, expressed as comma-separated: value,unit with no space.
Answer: 70,mL
